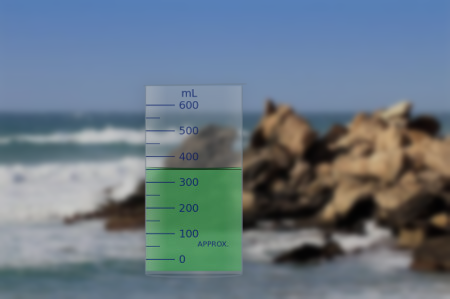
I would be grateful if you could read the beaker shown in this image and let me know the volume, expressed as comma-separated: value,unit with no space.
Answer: 350,mL
